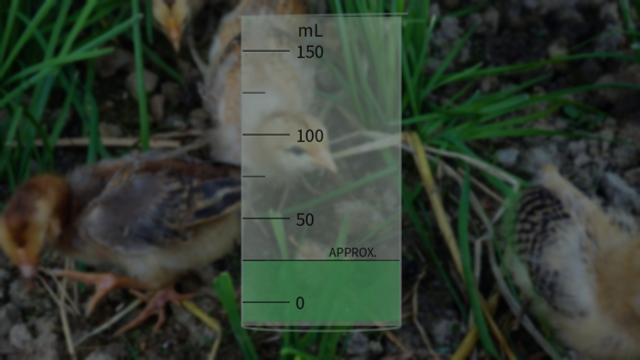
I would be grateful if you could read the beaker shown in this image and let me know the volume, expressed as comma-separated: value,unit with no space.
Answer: 25,mL
